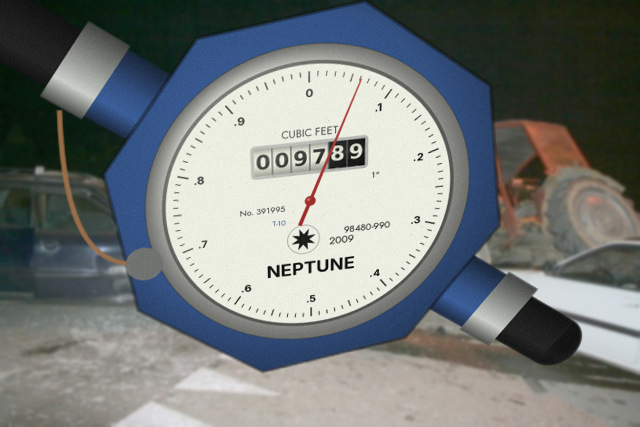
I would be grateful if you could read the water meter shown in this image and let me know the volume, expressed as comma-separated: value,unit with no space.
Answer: 9789.06,ft³
